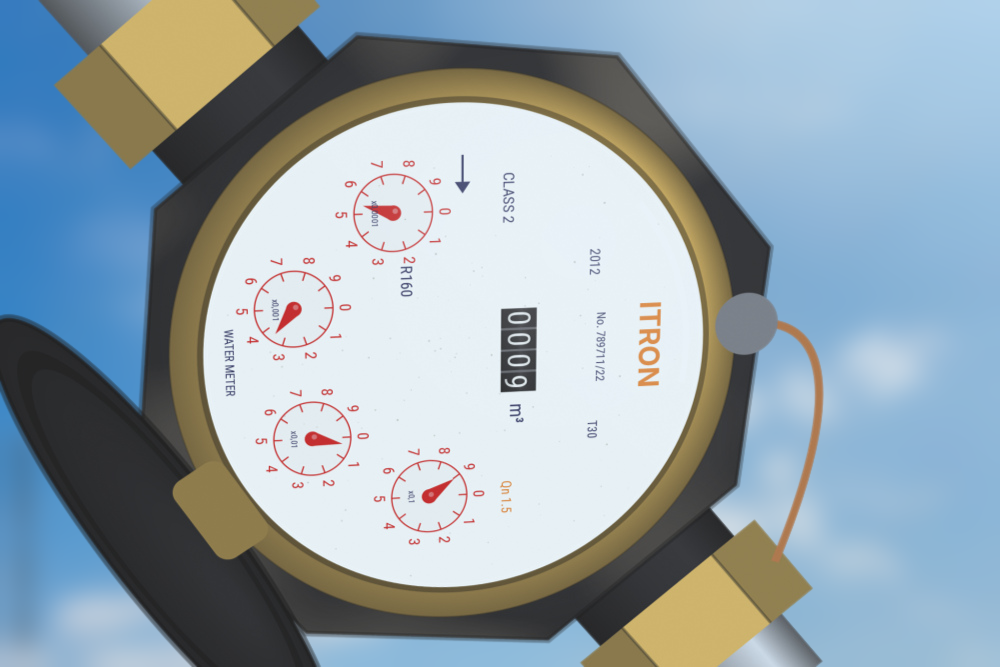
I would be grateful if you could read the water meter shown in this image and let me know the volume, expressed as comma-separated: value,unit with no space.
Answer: 8.9035,m³
